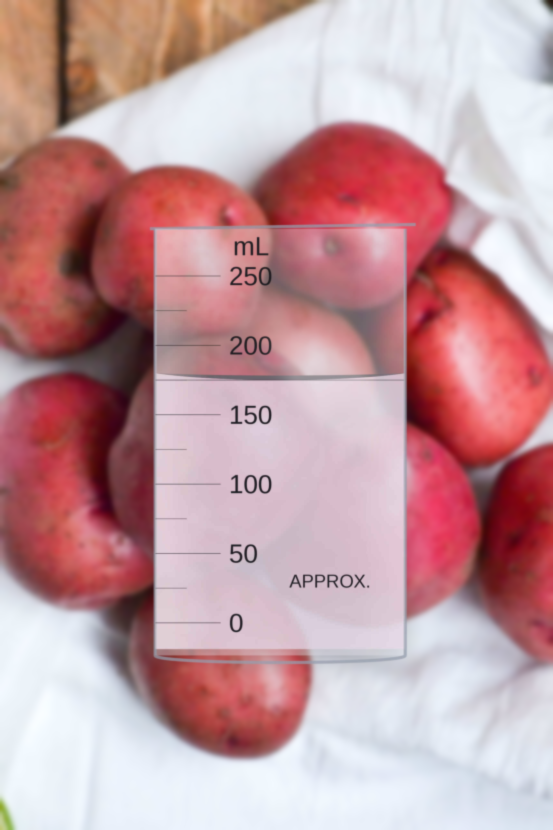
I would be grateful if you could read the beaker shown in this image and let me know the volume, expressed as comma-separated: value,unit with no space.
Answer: 175,mL
